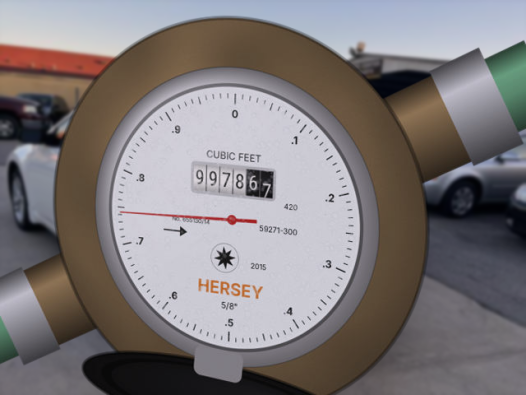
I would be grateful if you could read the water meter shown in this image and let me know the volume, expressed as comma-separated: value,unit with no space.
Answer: 997866.74,ft³
